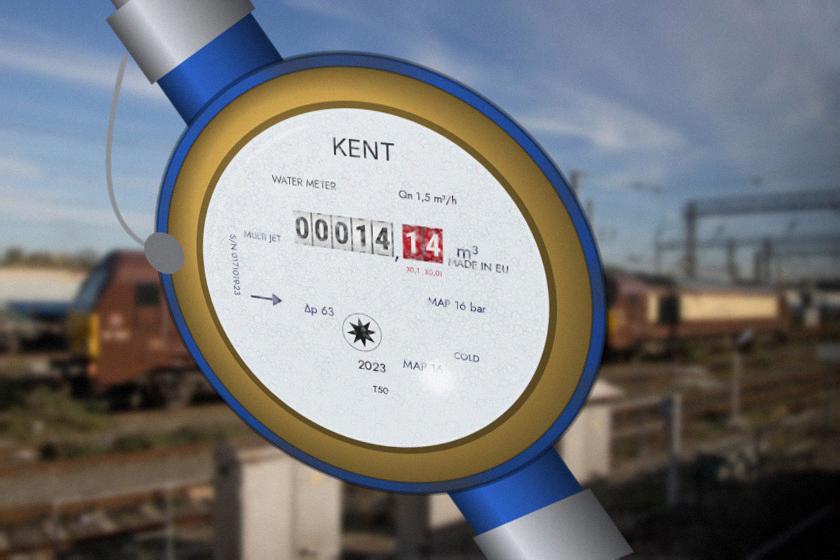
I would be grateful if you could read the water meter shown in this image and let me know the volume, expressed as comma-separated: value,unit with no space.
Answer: 14.14,m³
